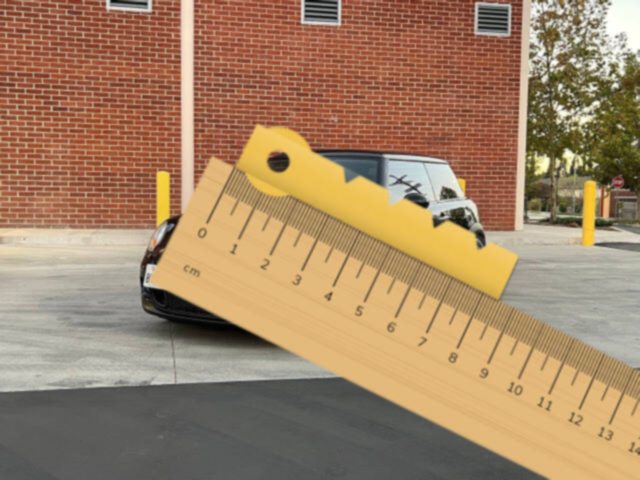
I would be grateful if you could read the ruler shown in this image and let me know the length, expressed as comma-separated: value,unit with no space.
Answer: 8.5,cm
